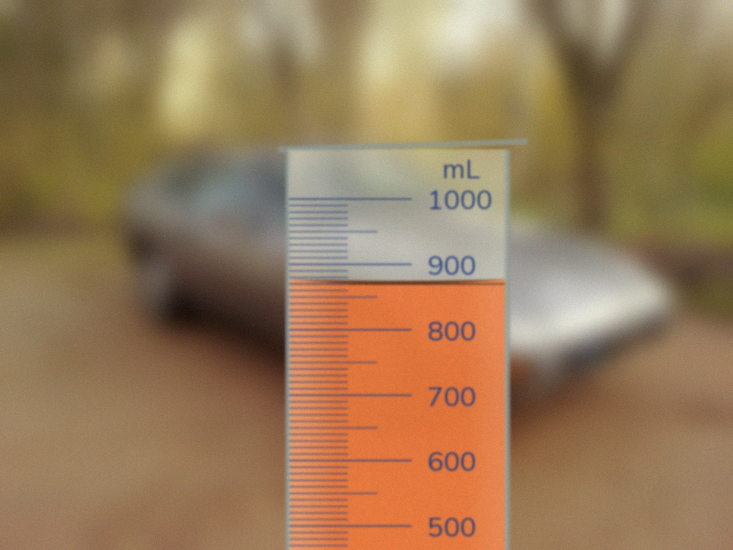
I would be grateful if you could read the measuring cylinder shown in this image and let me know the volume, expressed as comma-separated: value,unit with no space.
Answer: 870,mL
